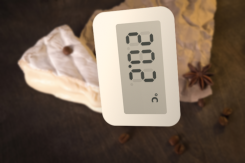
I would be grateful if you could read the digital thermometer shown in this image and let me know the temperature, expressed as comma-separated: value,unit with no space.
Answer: 20.2,°C
